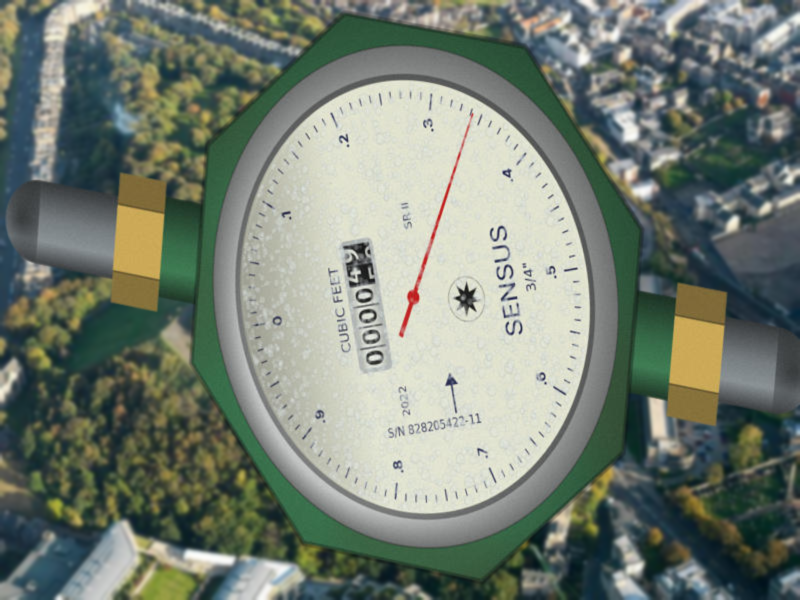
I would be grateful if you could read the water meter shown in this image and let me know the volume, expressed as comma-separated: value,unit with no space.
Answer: 49.34,ft³
